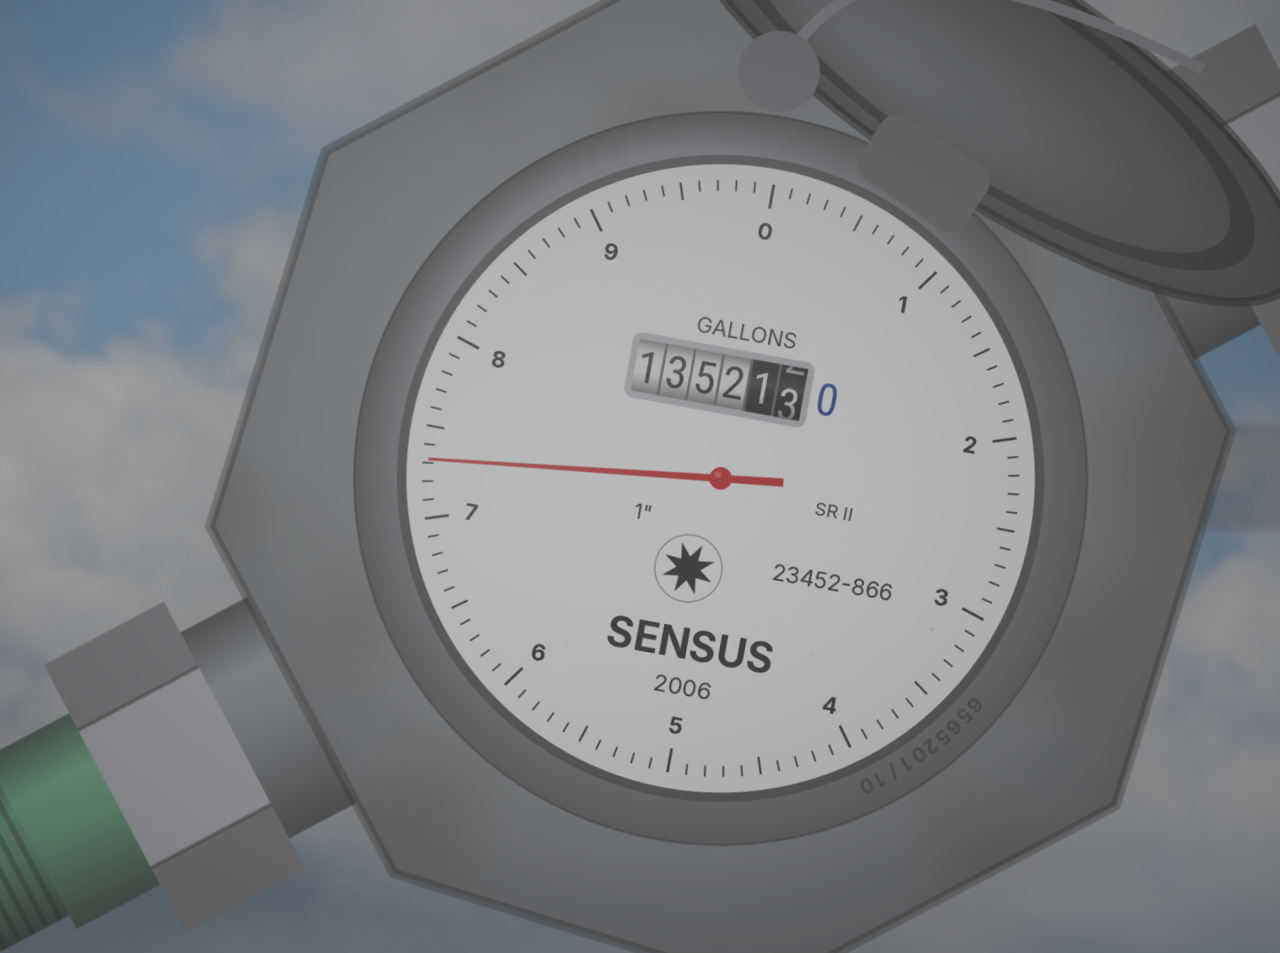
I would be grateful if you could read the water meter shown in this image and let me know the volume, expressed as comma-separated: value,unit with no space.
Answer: 1352127.3,gal
